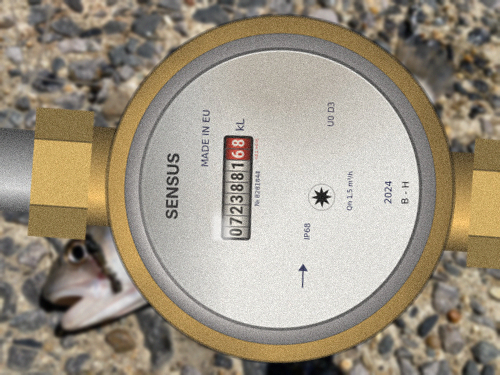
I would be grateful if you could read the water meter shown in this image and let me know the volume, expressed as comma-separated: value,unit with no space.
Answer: 723881.68,kL
